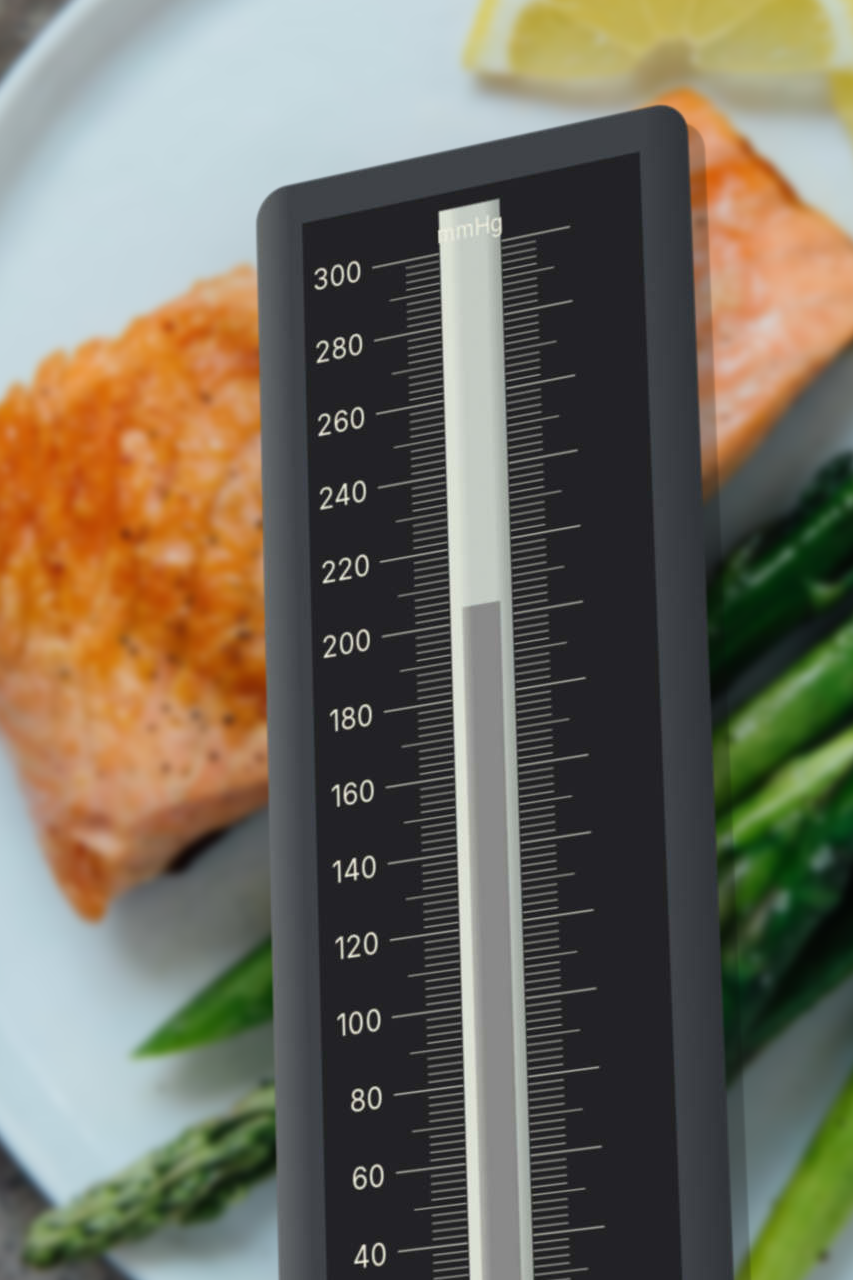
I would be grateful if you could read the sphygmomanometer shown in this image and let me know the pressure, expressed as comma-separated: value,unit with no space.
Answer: 204,mmHg
